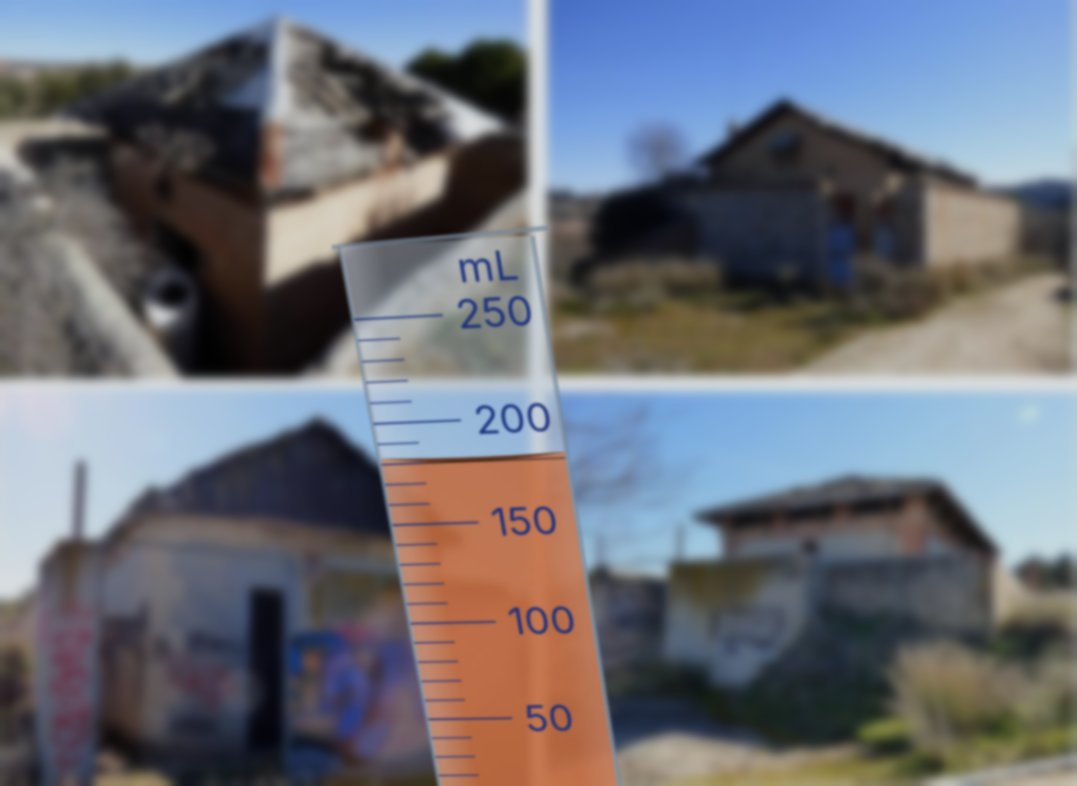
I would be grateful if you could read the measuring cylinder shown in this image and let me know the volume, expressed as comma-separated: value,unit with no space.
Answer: 180,mL
